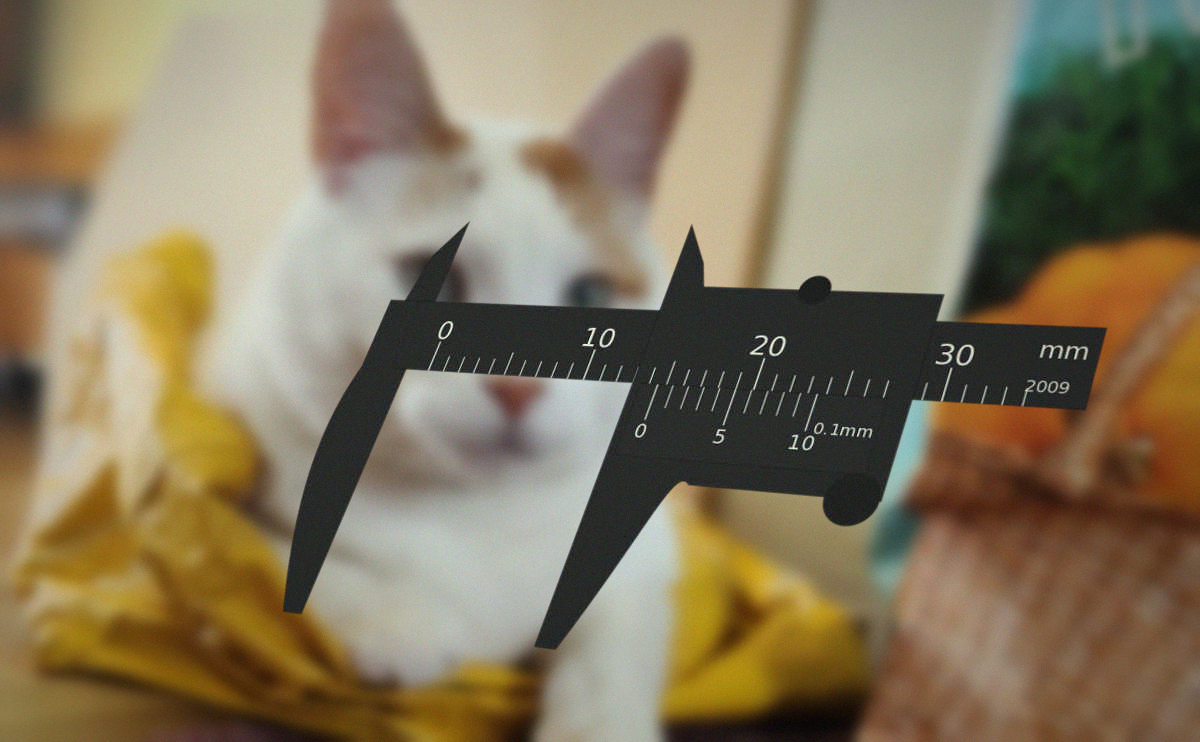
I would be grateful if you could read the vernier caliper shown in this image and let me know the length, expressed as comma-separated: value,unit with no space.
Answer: 14.5,mm
